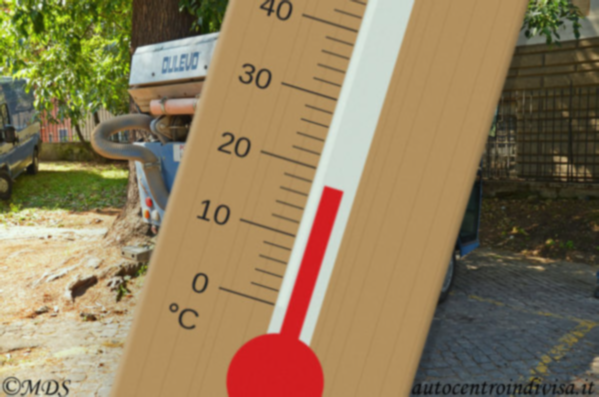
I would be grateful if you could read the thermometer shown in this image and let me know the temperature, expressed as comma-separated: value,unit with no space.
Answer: 18,°C
